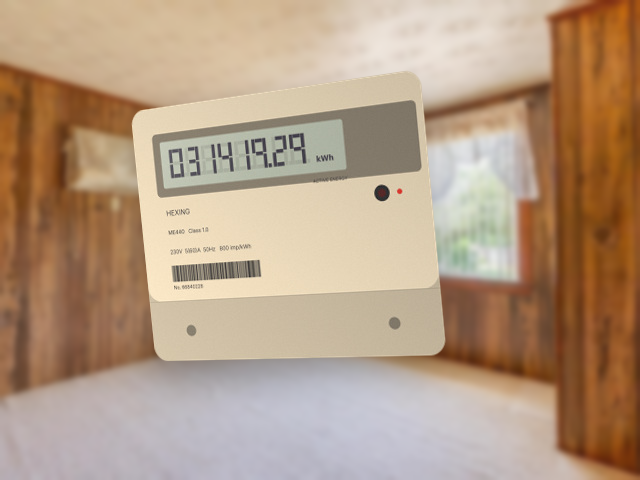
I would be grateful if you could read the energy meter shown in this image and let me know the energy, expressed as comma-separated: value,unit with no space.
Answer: 31419.29,kWh
